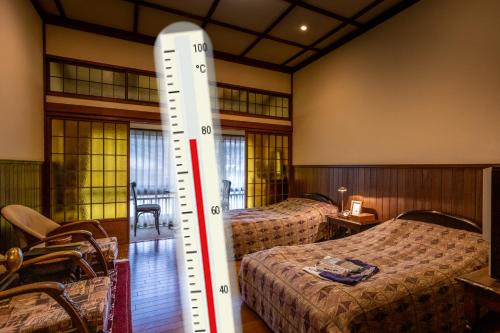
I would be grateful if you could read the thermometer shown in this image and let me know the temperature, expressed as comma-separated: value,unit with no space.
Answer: 78,°C
